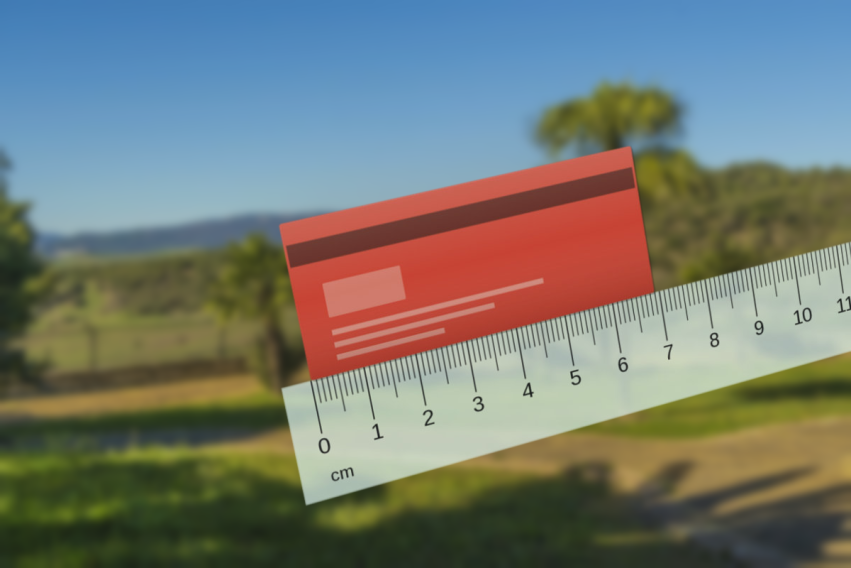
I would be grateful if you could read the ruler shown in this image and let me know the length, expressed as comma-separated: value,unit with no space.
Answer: 6.9,cm
